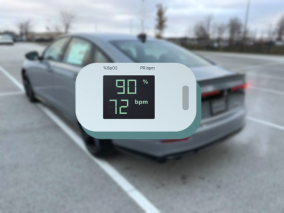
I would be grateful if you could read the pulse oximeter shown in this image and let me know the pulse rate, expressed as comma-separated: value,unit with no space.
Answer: 72,bpm
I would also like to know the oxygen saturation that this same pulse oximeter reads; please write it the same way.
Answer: 90,%
